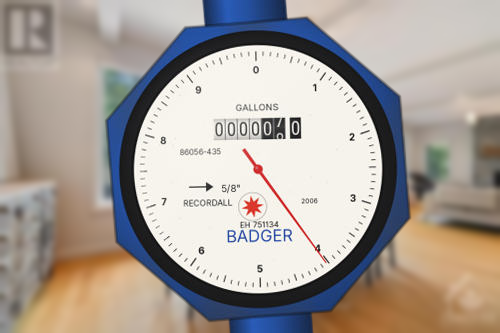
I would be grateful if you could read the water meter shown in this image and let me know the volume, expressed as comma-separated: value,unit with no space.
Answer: 74.0,gal
